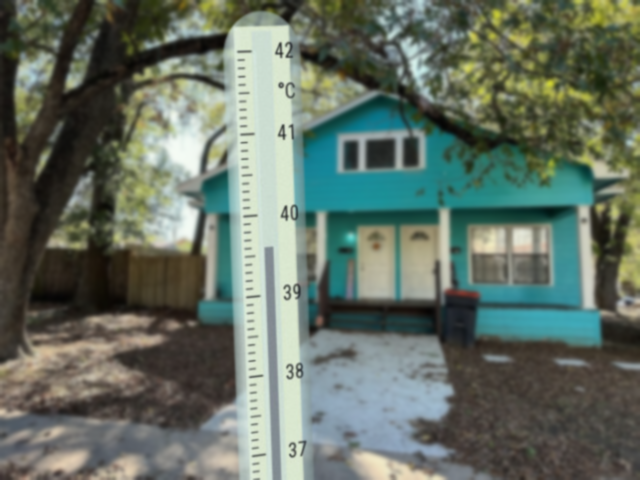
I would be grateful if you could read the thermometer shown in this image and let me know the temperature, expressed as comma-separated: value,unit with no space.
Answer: 39.6,°C
